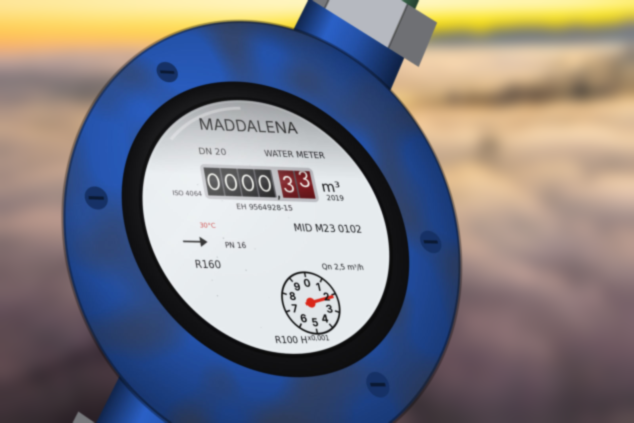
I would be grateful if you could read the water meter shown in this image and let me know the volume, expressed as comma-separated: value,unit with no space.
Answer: 0.332,m³
